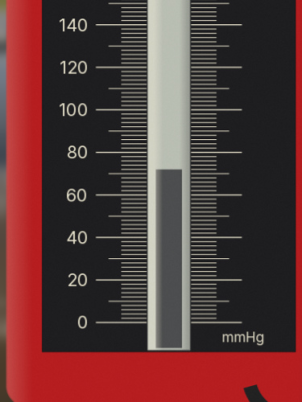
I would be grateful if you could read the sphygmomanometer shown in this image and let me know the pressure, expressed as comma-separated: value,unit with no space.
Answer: 72,mmHg
